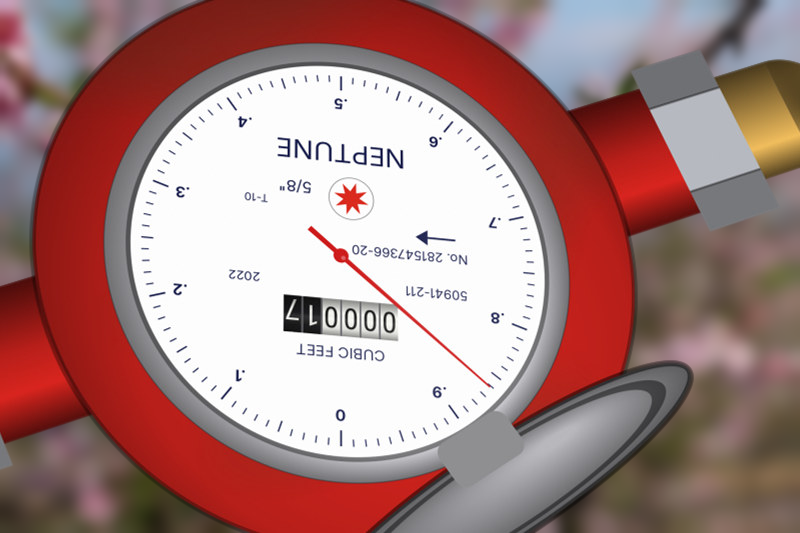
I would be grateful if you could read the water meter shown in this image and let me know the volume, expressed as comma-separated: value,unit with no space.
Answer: 16.86,ft³
